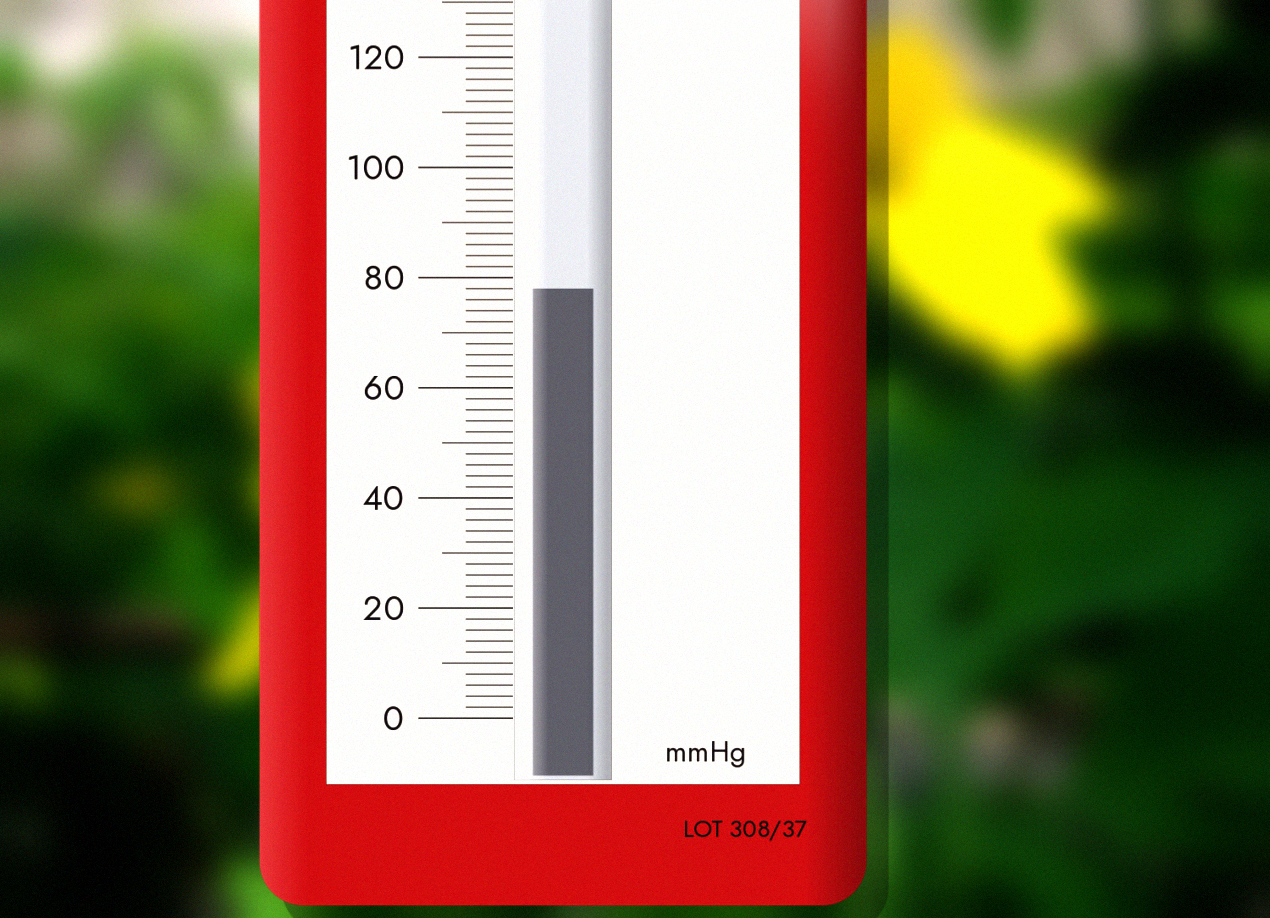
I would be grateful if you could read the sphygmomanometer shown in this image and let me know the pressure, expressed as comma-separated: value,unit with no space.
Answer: 78,mmHg
